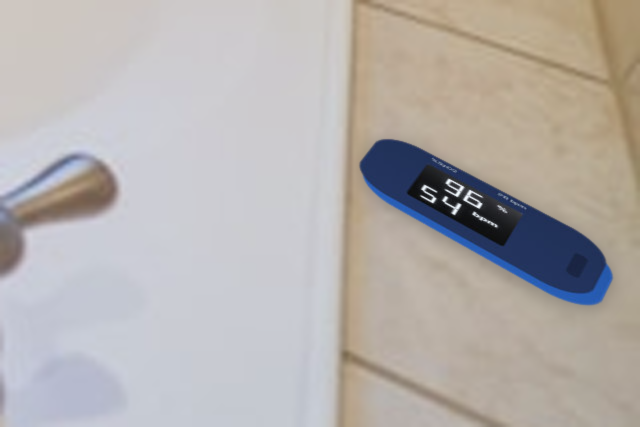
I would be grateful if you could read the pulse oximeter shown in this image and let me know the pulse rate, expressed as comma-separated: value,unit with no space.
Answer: 54,bpm
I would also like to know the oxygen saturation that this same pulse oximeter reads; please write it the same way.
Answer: 96,%
